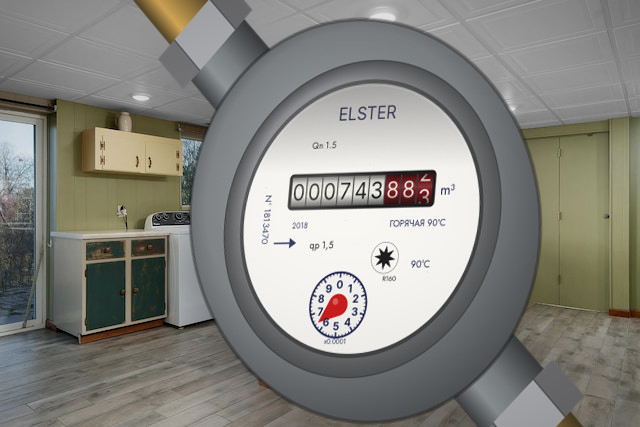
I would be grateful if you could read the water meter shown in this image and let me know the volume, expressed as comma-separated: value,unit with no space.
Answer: 743.8826,m³
